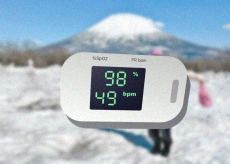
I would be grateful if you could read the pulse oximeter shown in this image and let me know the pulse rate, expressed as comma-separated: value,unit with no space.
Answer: 49,bpm
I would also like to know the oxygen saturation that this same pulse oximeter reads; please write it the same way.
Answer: 98,%
